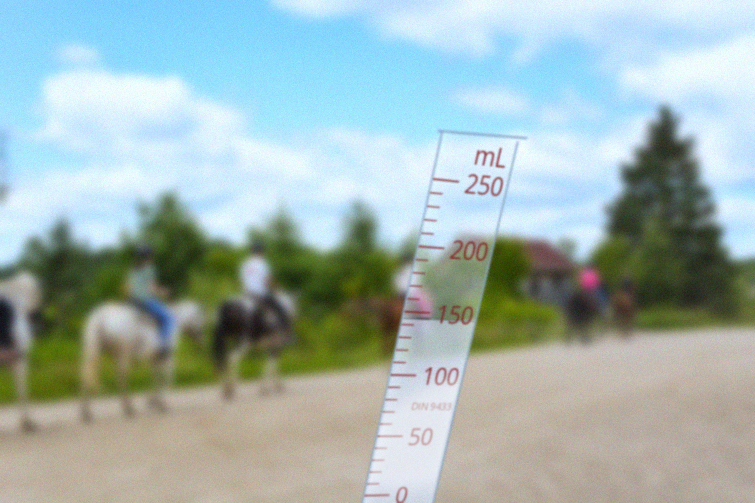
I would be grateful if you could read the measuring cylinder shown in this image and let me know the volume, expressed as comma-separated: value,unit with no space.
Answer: 145,mL
